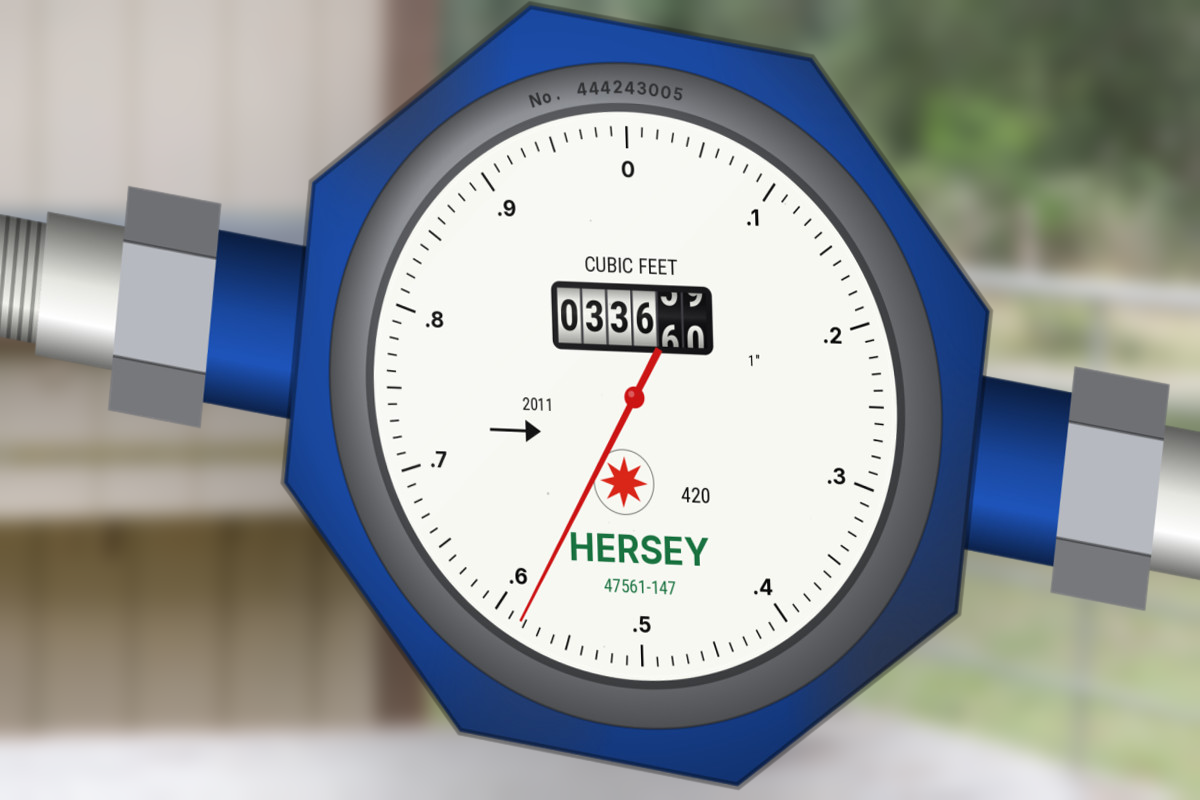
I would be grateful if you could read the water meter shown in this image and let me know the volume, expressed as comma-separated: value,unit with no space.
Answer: 33659.58,ft³
